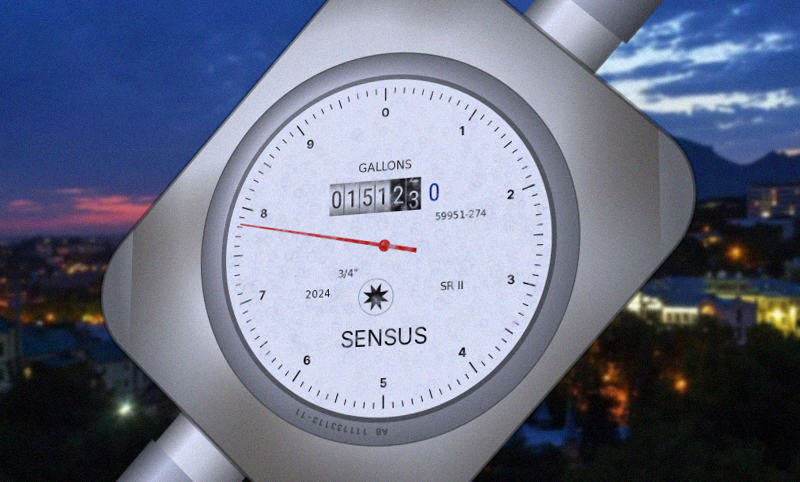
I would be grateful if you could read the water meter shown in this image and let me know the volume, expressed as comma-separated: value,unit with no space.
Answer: 151227.8,gal
